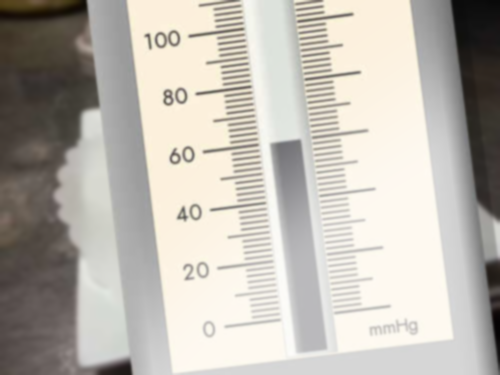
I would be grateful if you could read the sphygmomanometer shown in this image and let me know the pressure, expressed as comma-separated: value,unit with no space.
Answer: 60,mmHg
